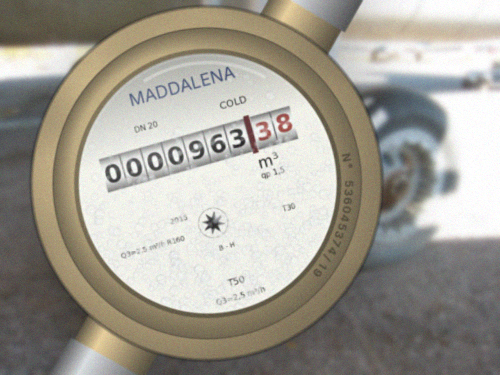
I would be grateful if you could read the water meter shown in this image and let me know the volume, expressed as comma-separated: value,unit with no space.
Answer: 963.38,m³
